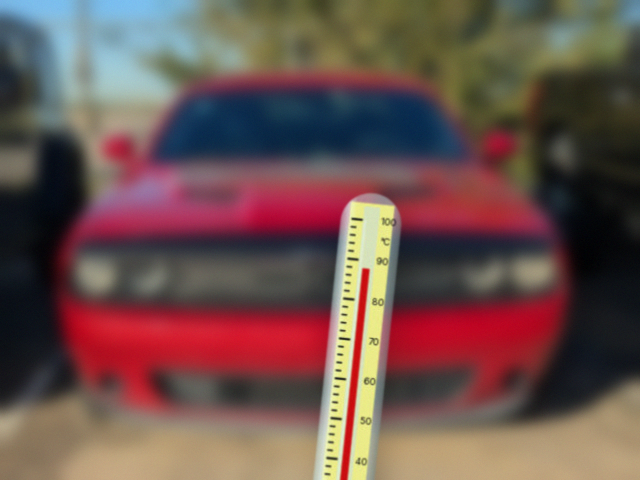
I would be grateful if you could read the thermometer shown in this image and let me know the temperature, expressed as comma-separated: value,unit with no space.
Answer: 88,°C
